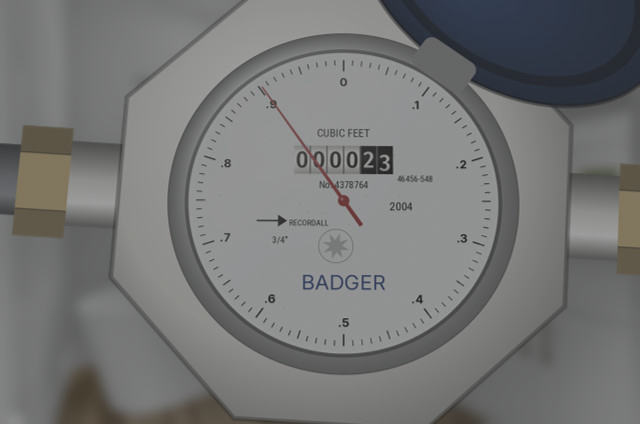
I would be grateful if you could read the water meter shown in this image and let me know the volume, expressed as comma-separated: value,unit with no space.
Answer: 22.90,ft³
